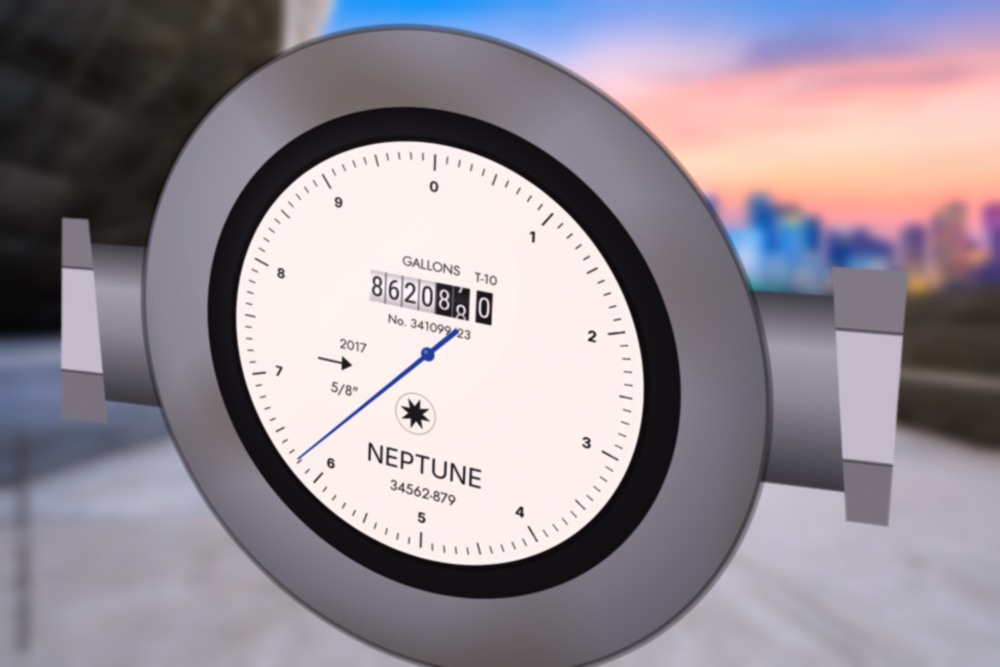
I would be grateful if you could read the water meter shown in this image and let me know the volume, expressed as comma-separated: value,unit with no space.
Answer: 8620876.2,gal
